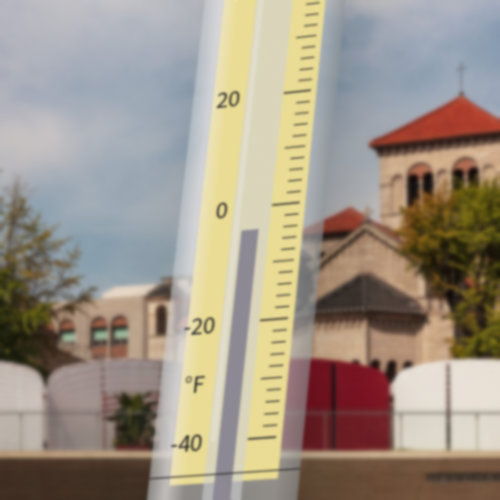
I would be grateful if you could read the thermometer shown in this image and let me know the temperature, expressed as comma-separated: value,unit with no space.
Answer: -4,°F
